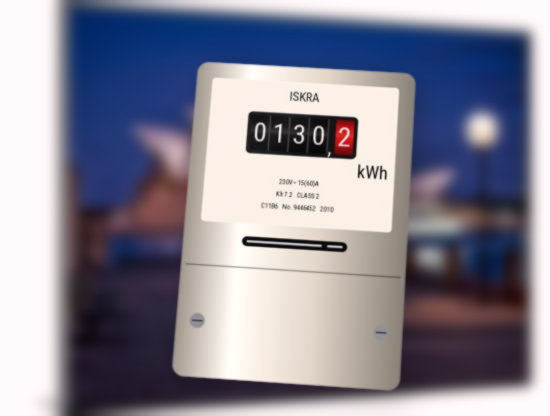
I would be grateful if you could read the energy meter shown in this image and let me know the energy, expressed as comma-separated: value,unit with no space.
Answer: 130.2,kWh
